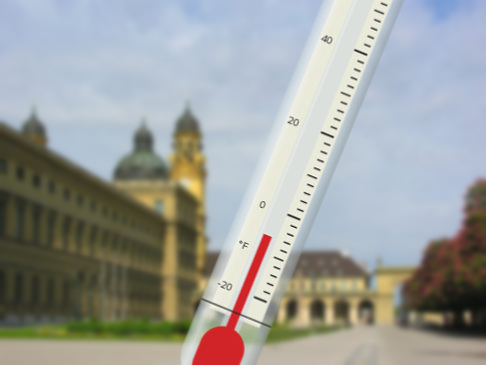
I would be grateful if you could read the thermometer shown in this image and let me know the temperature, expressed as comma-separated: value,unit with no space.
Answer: -6,°F
